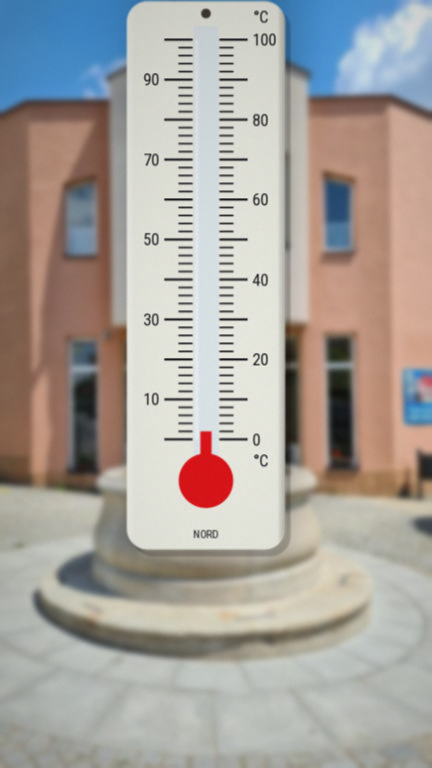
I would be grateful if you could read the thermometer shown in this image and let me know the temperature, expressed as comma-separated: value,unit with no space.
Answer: 2,°C
